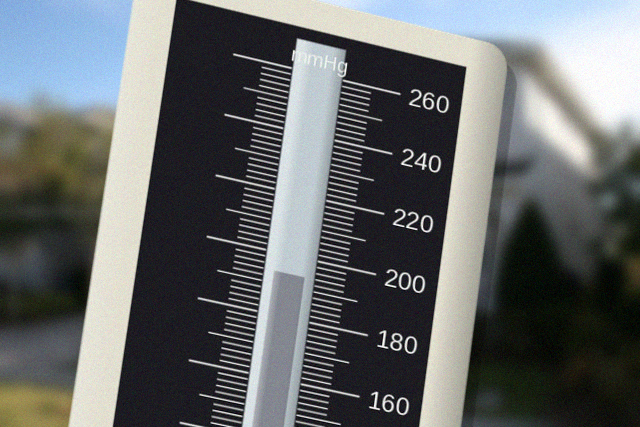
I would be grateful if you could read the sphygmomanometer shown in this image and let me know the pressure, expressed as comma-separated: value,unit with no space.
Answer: 194,mmHg
